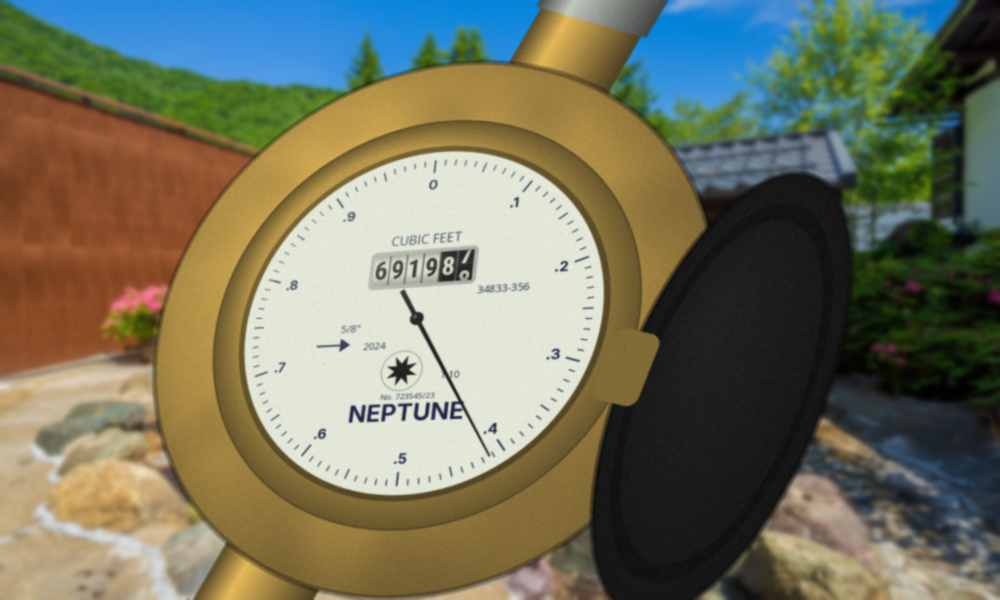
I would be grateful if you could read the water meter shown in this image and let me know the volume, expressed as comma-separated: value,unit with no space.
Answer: 691987.41,ft³
